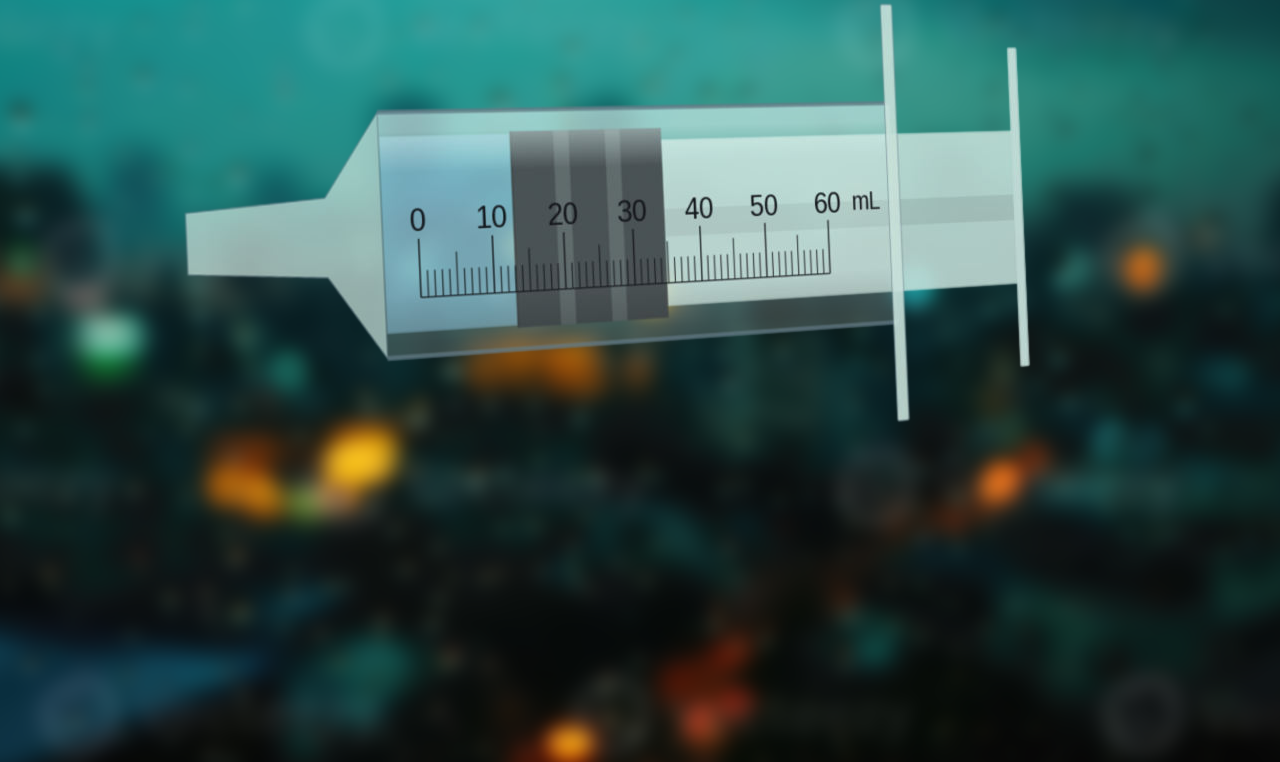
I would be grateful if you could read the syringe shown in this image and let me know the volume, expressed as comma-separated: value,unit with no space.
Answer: 13,mL
